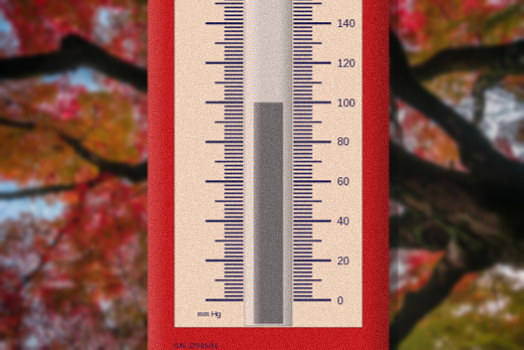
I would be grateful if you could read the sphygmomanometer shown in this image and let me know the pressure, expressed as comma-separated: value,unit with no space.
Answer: 100,mmHg
